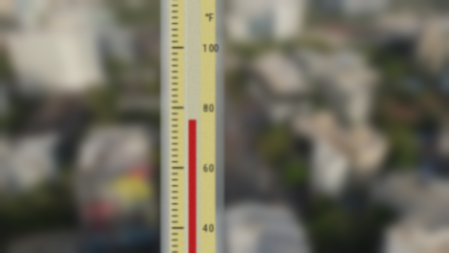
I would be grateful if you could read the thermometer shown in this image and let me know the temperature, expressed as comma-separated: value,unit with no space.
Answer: 76,°F
